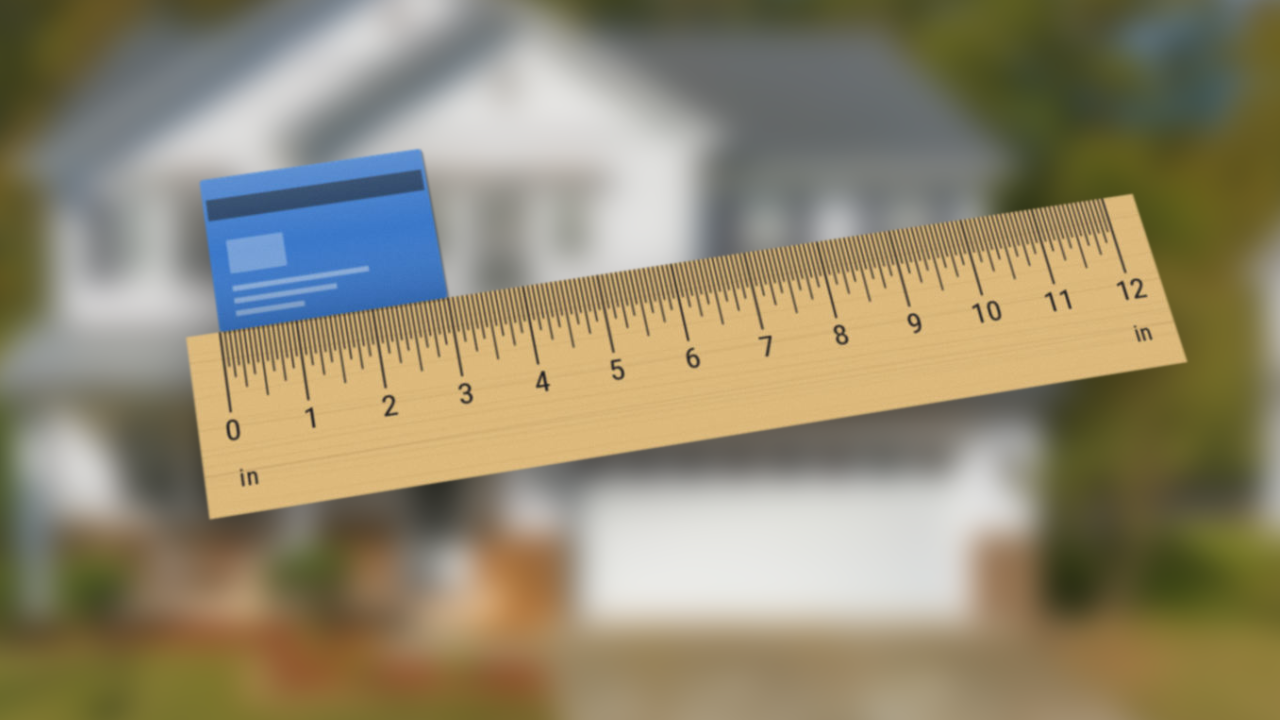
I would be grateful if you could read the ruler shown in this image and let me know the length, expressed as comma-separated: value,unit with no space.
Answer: 3,in
